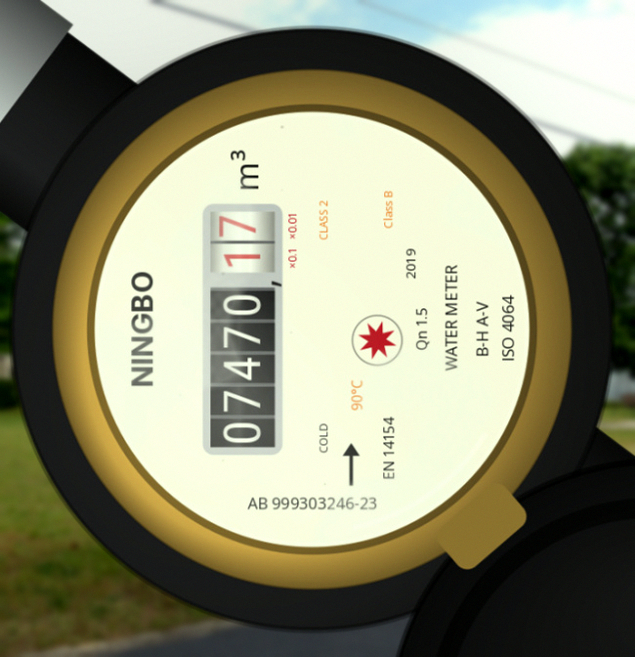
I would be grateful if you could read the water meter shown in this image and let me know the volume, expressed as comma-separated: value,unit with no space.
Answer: 7470.17,m³
